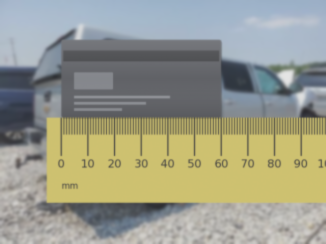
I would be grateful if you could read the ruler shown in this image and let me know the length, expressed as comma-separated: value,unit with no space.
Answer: 60,mm
